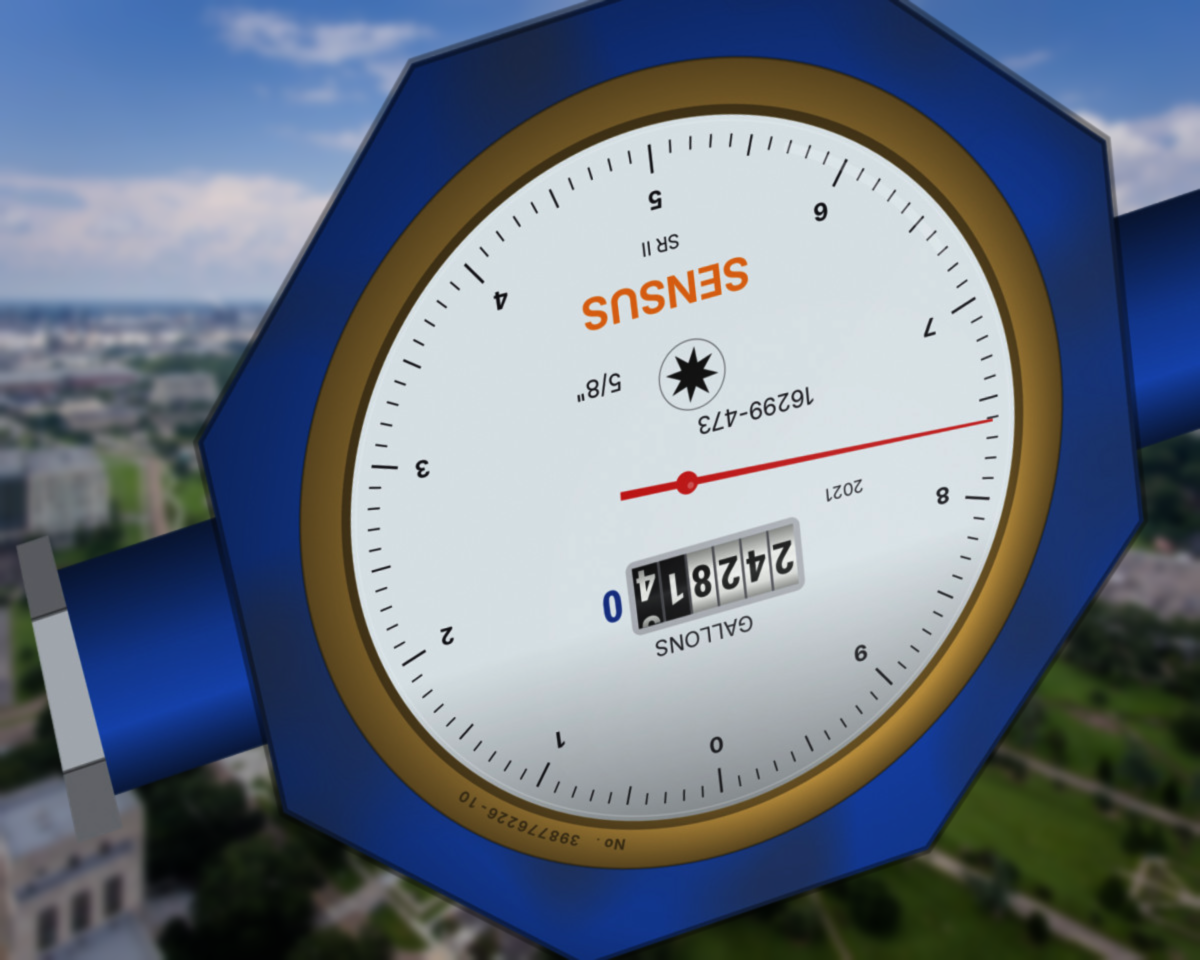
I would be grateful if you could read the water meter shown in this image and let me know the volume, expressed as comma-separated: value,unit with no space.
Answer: 2428137.6,gal
